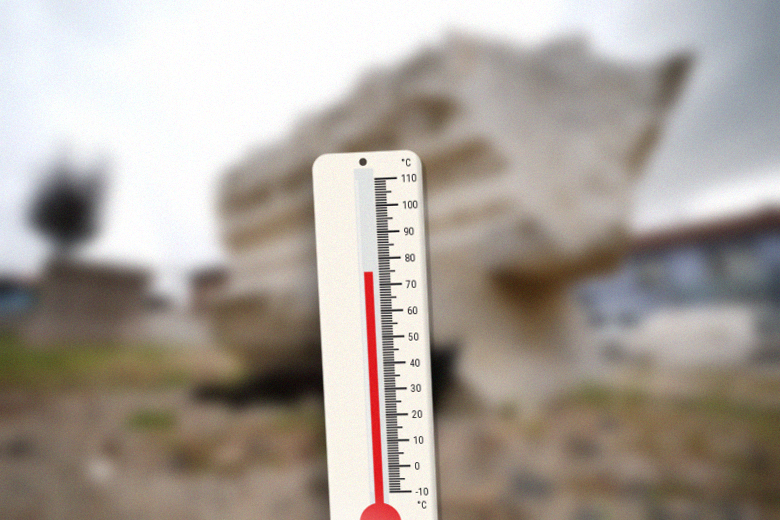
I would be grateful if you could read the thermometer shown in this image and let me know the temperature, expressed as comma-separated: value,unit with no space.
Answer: 75,°C
